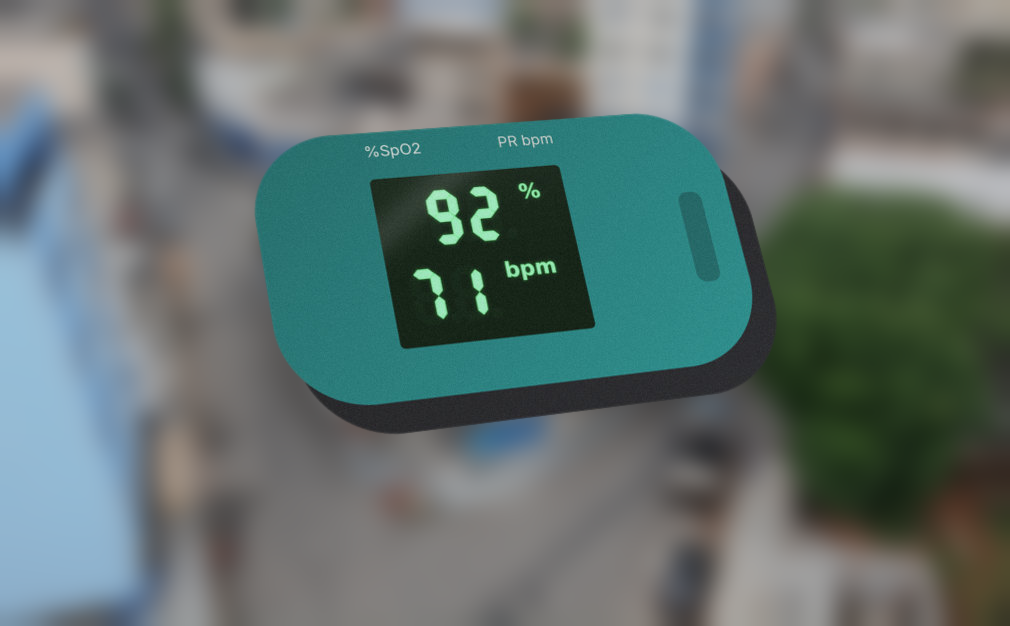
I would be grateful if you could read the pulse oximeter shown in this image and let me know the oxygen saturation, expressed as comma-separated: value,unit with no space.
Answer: 92,%
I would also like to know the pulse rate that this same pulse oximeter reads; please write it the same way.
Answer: 71,bpm
